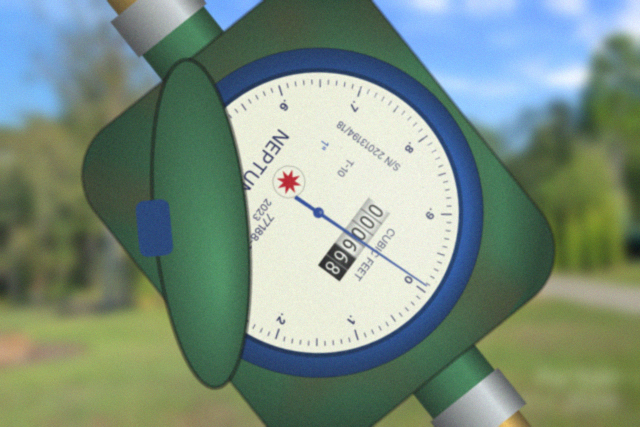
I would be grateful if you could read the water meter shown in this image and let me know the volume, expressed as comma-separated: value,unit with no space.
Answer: 667.99,ft³
